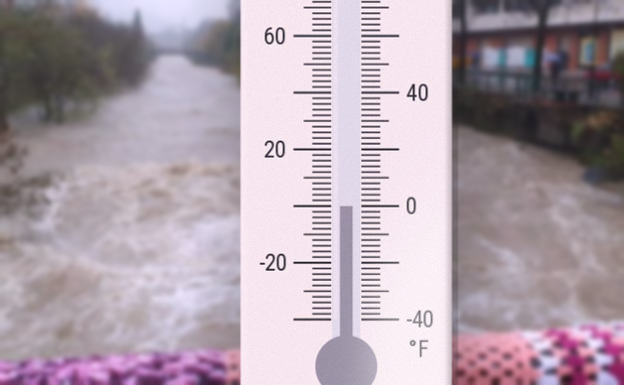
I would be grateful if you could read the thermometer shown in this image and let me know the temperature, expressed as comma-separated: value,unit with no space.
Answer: 0,°F
